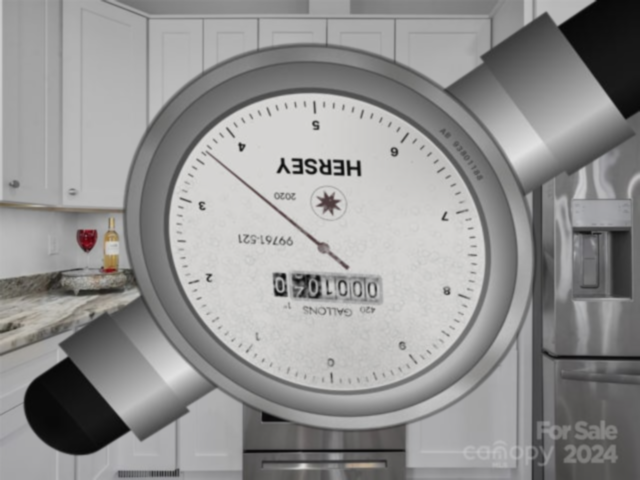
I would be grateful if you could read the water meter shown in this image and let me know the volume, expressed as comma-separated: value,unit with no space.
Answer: 1023.6,gal
